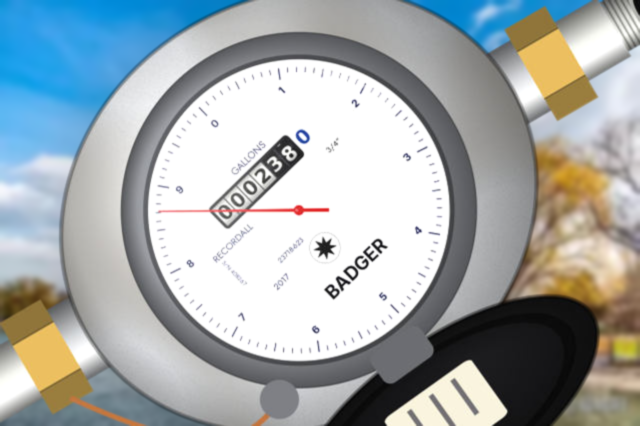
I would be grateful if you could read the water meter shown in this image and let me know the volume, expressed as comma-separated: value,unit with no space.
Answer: 2378.7,gal
